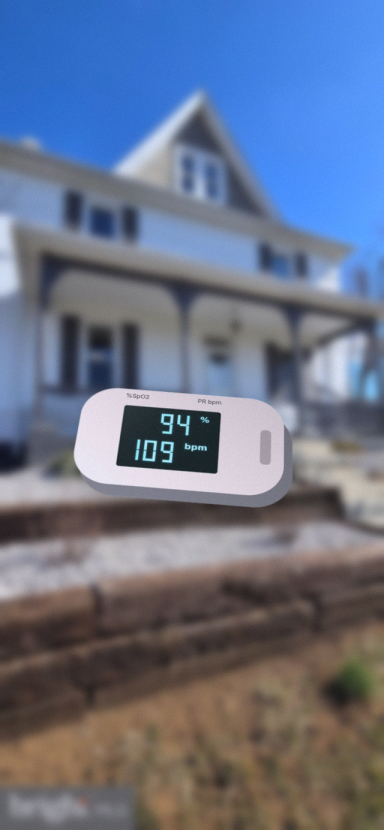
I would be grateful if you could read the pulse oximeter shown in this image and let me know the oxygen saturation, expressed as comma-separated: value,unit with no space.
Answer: 94,%
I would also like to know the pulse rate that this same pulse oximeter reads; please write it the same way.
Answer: 109,bpm
